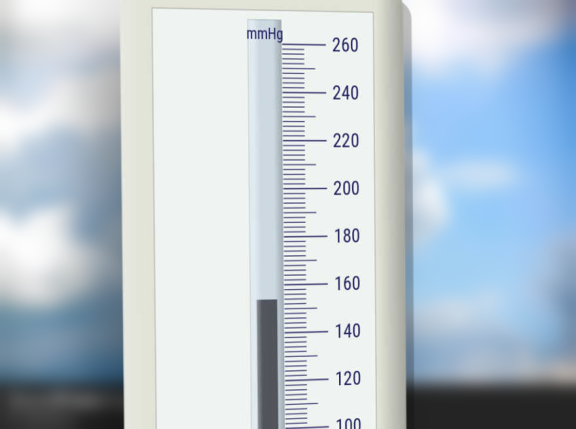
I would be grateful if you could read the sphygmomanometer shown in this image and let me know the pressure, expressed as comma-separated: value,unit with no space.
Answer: 154,mmHg
